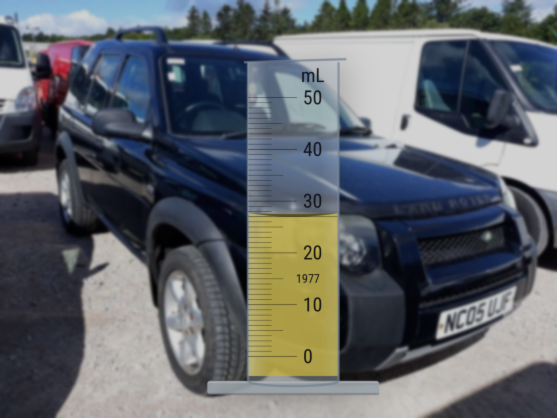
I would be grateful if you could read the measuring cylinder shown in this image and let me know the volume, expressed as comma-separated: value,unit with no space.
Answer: 27,mL
